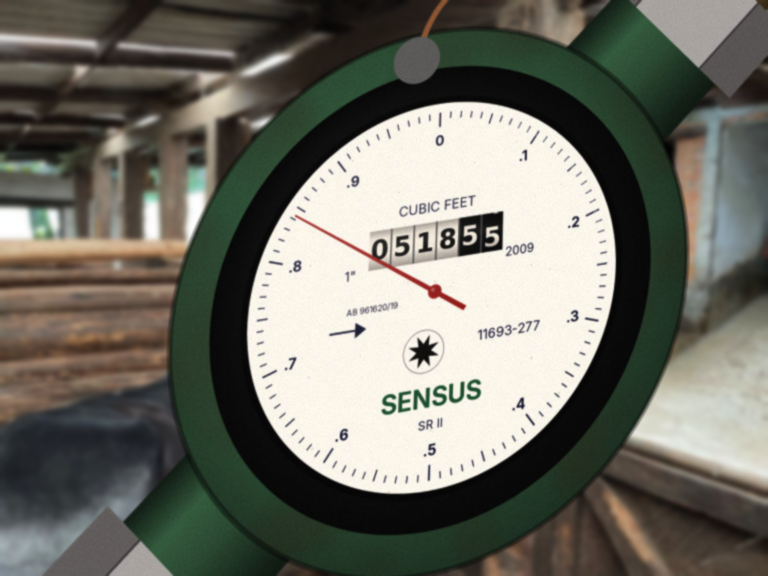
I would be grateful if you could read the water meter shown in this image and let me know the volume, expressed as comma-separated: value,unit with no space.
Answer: 51854.84,ft³
